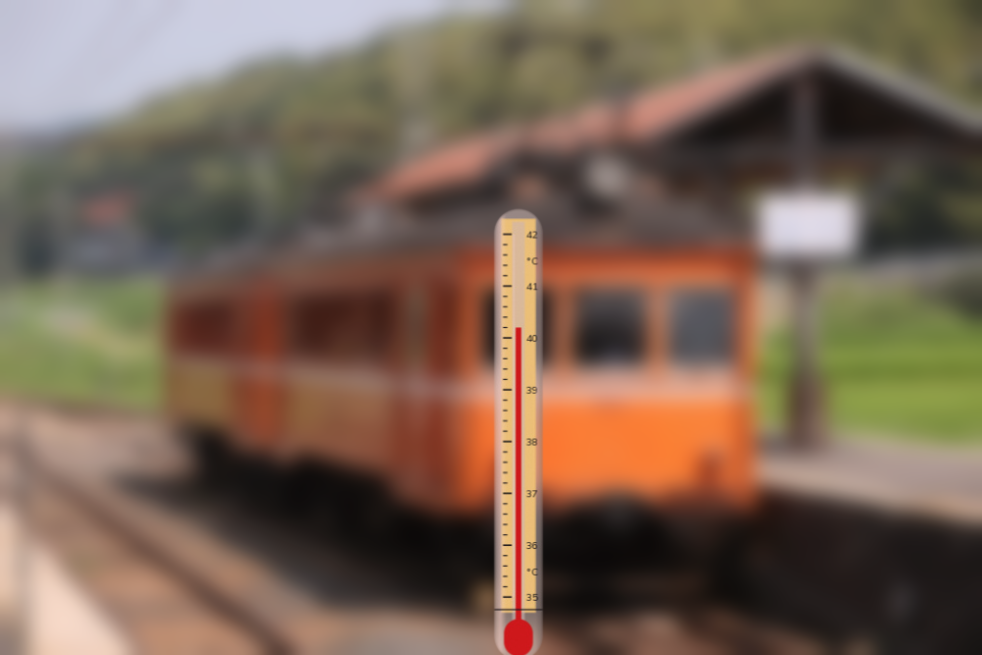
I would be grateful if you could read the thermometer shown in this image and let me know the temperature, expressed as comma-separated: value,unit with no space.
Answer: 40.2,°C
